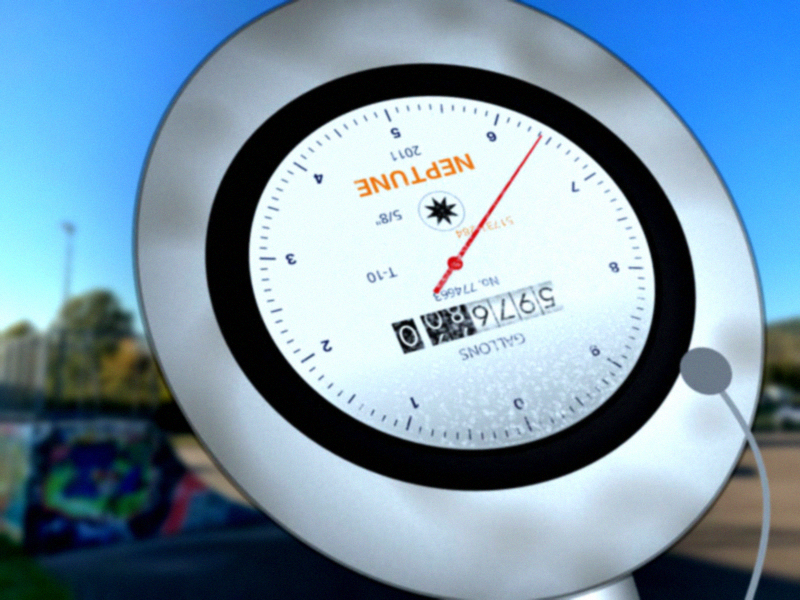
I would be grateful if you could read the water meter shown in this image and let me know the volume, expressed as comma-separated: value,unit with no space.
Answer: 5976796.4,gal
